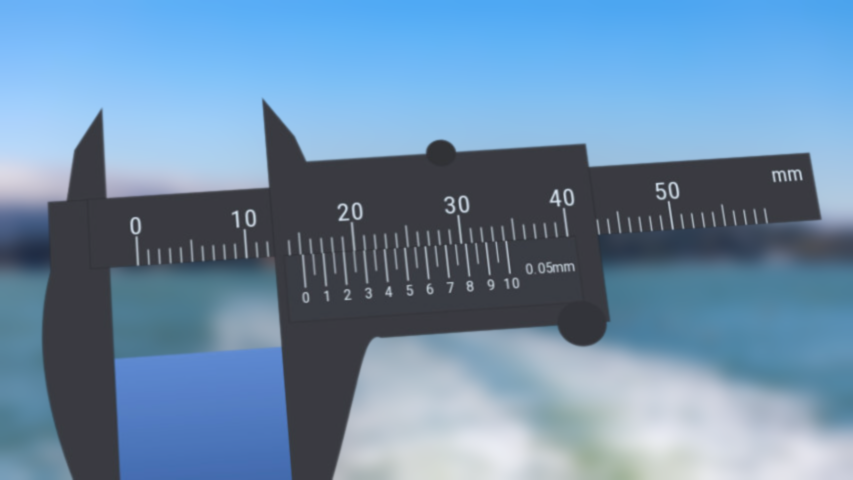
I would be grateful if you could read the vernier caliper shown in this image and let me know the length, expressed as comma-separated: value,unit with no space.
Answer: 15.2,mm
